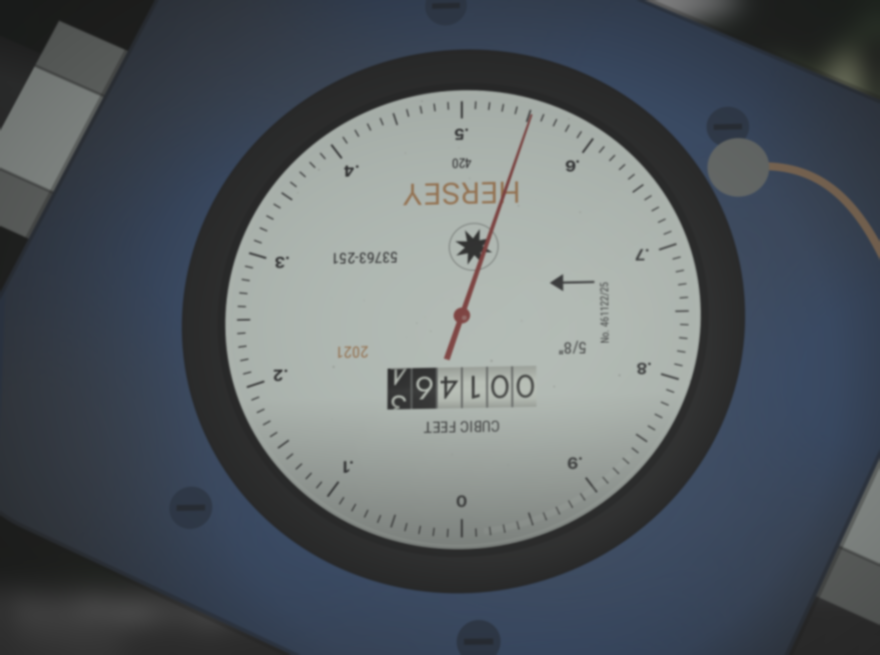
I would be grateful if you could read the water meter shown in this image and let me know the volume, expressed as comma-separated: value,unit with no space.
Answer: 1463.55,ft³
